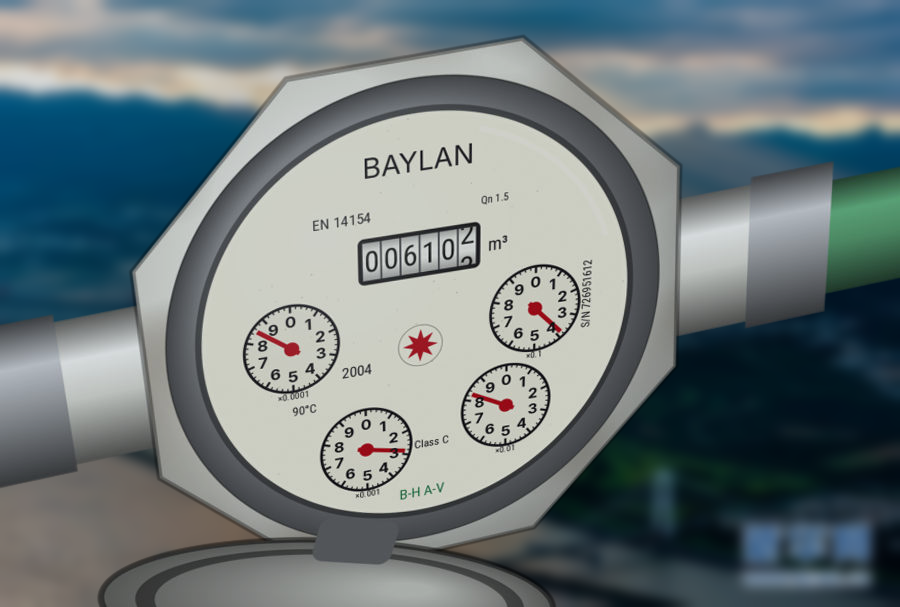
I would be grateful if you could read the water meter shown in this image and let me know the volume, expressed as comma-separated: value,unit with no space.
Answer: 6102.3828,m³
